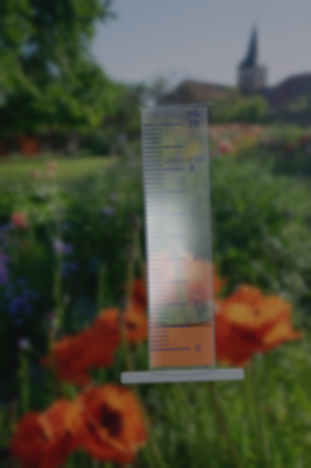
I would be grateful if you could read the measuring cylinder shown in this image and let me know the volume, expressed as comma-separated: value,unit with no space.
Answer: 1,mL
